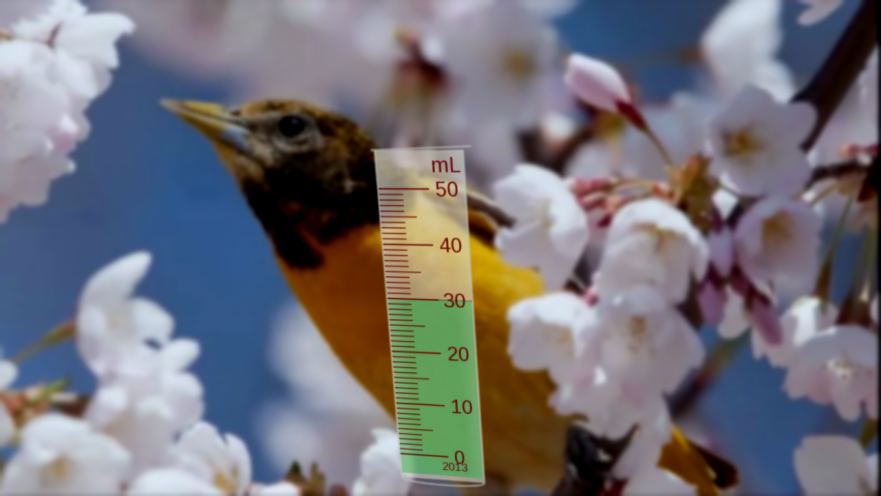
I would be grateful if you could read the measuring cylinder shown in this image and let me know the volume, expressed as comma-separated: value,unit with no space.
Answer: 30,mL
